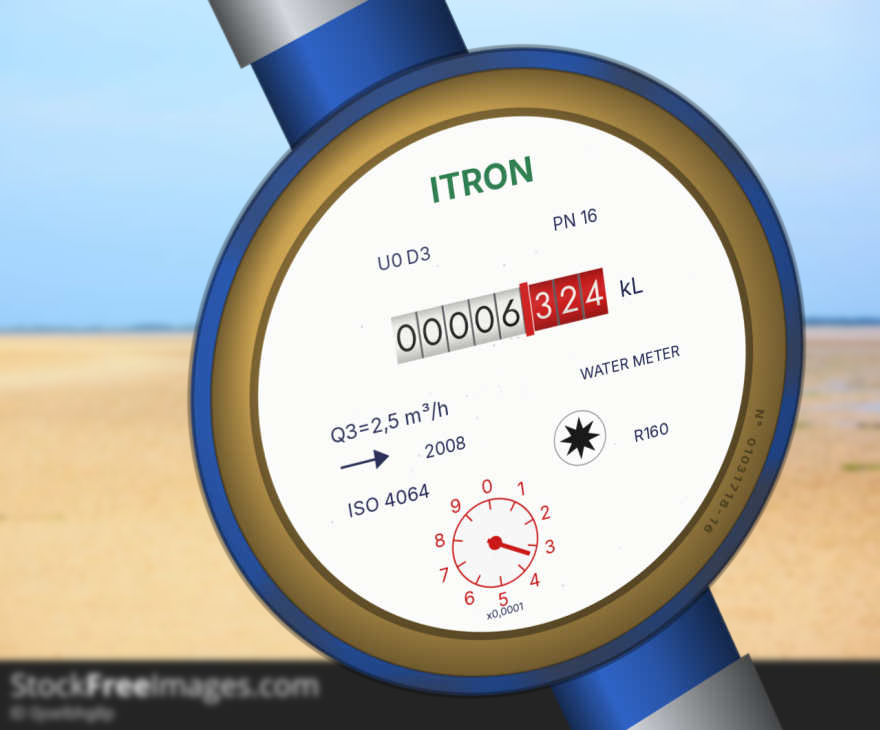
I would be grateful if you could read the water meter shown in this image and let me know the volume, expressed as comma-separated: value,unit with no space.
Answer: 6.3243,kL
